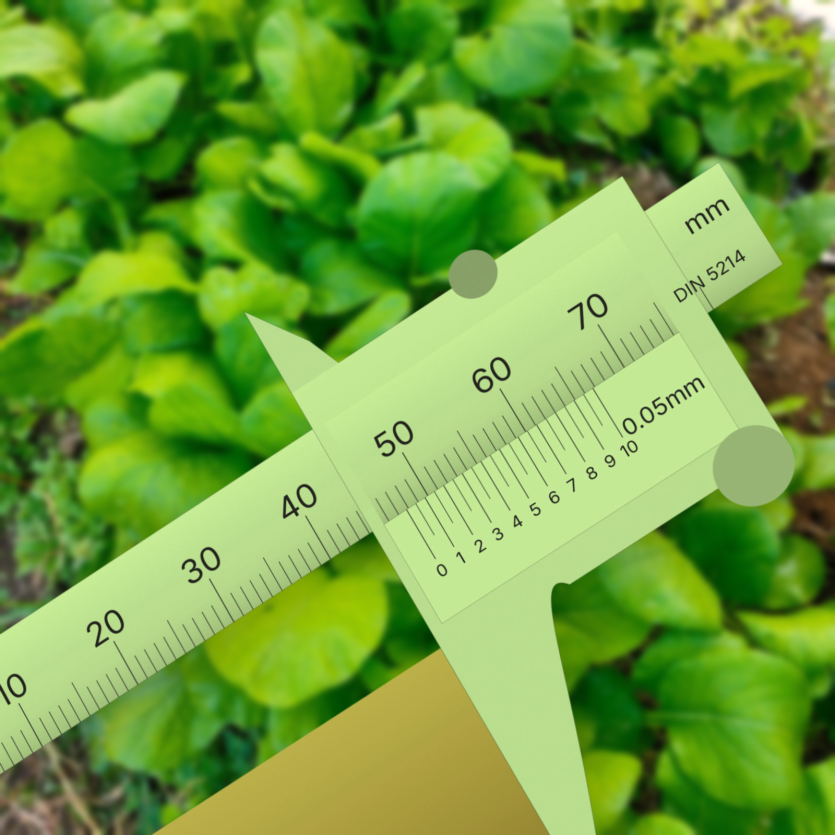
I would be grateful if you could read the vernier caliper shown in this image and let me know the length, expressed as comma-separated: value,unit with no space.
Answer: 47.8,mm
